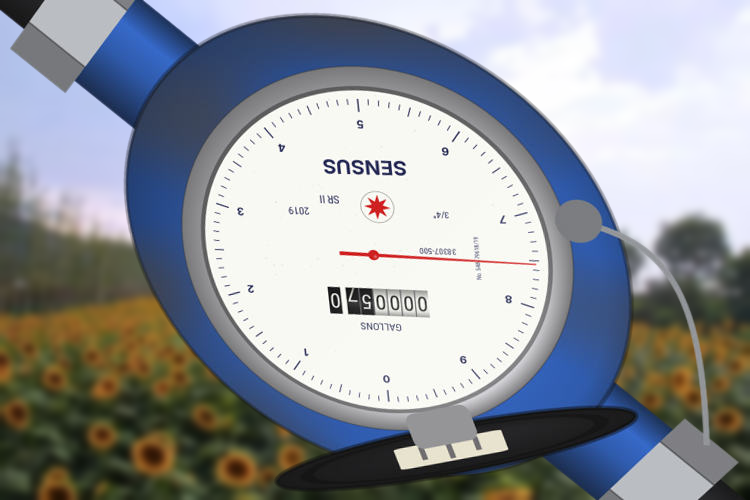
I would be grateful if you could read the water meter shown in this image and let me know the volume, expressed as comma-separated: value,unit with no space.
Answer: 567.5,gal
